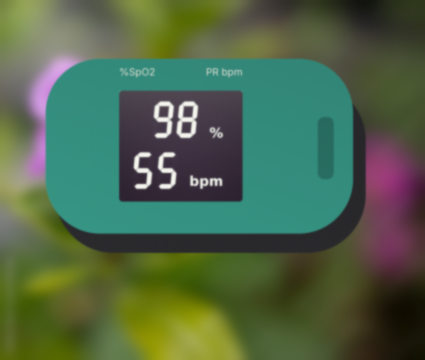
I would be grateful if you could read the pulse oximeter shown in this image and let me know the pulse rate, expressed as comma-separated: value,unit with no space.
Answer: 55,bpm
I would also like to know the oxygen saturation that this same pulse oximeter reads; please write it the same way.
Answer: 98,%
